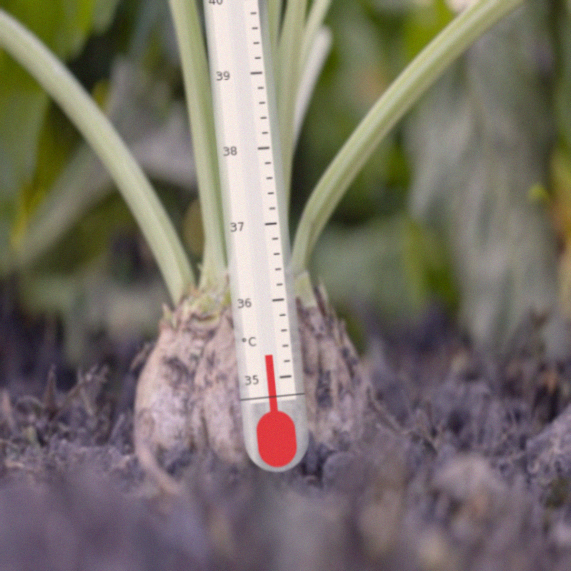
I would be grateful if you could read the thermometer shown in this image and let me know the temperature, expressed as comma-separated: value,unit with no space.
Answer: 35.3,°C
